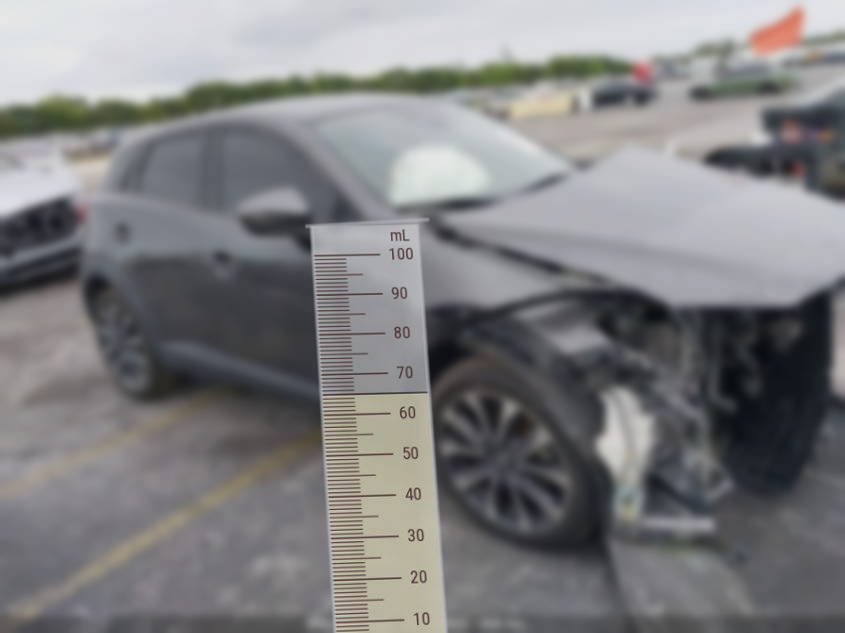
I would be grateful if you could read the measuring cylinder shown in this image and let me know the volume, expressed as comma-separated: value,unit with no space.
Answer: 65,mL
